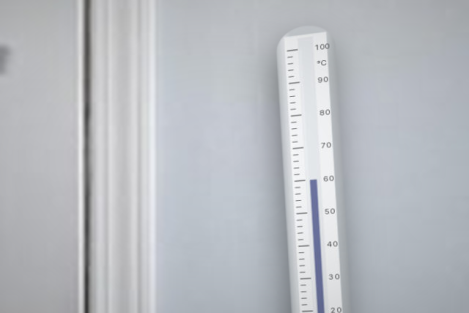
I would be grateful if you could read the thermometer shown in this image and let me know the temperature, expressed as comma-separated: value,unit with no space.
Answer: 60,°C
